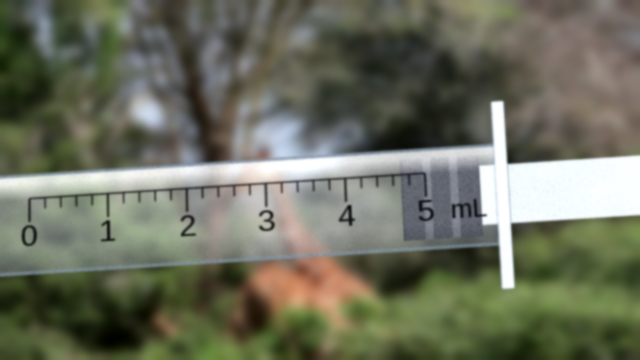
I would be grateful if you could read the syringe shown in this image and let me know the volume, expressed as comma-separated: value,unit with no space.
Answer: 4.7,mL
